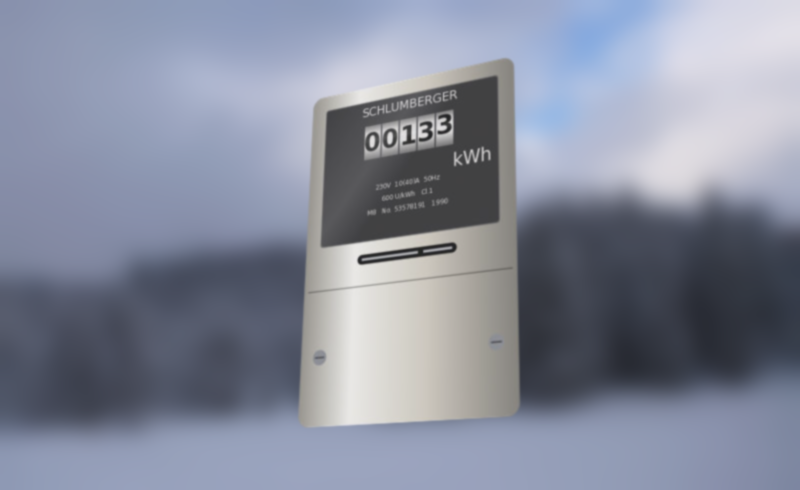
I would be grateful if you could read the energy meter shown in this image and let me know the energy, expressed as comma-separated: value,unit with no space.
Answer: 133,kWh
